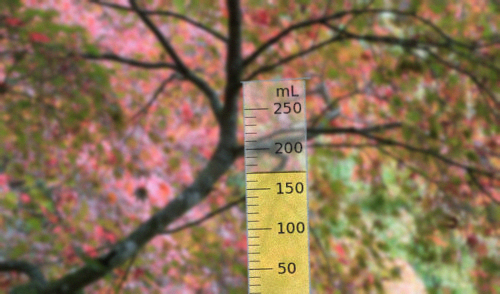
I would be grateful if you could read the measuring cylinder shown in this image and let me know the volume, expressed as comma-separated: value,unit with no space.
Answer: 170,mL
